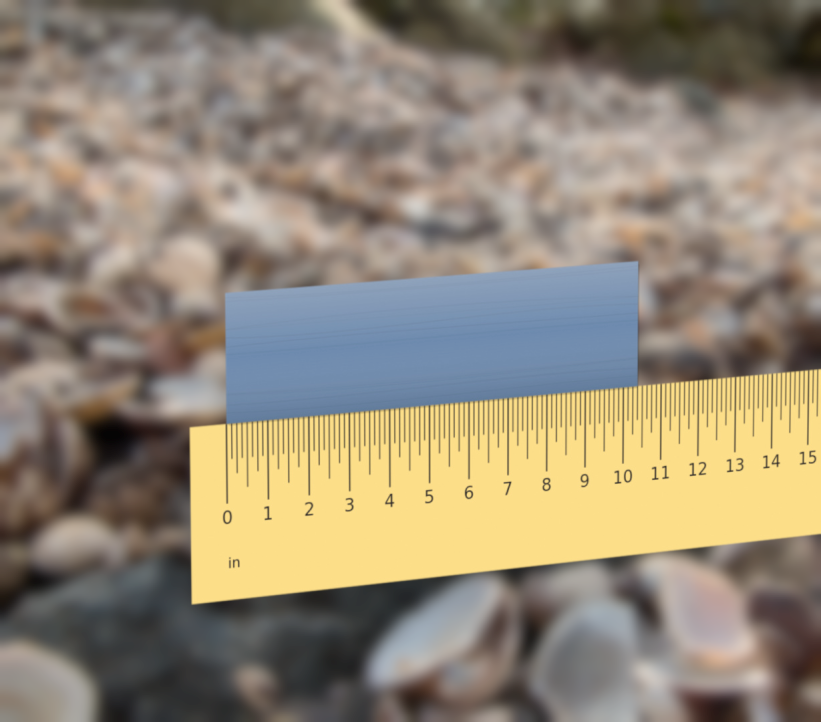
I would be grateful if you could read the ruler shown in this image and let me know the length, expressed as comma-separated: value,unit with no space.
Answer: 10.375,in
